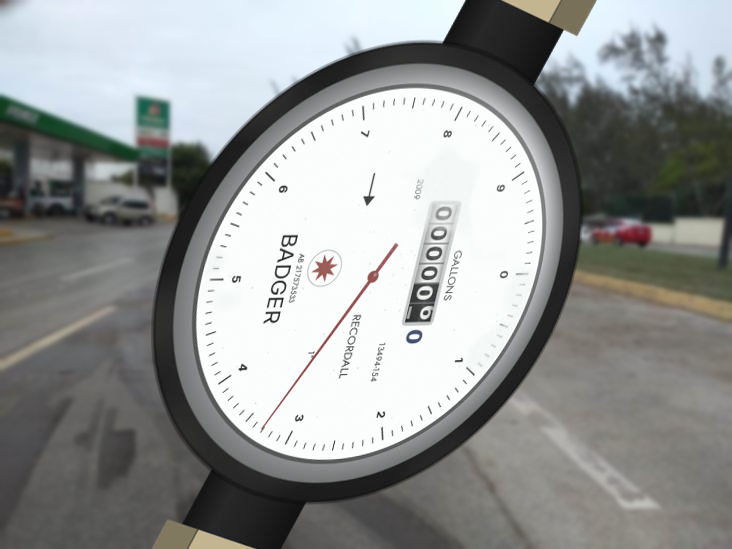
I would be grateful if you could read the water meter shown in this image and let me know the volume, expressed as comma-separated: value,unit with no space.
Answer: 63.3,gal
